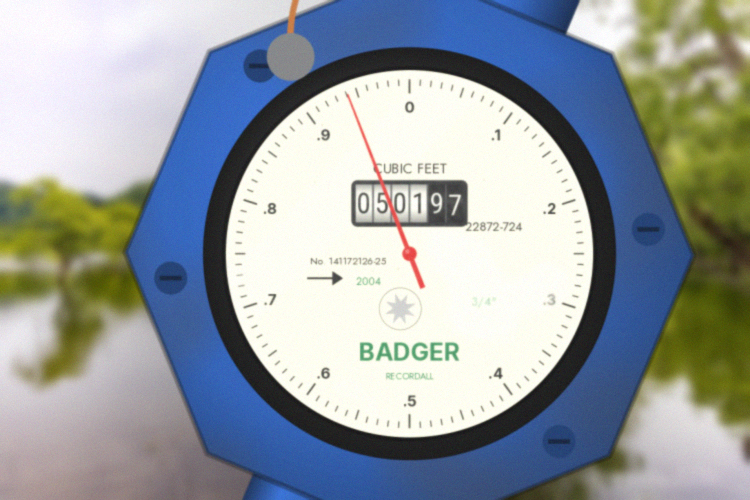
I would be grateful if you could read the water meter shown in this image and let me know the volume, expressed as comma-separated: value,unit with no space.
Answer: 50196.94,ft³
